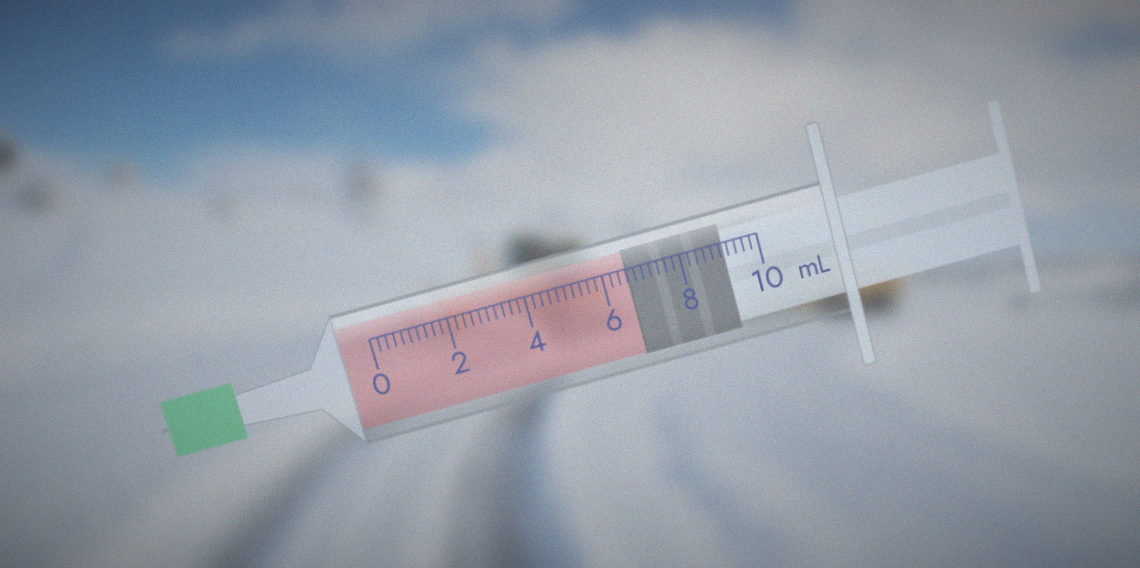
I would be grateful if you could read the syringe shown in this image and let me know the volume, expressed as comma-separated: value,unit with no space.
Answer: 6.6,mL
